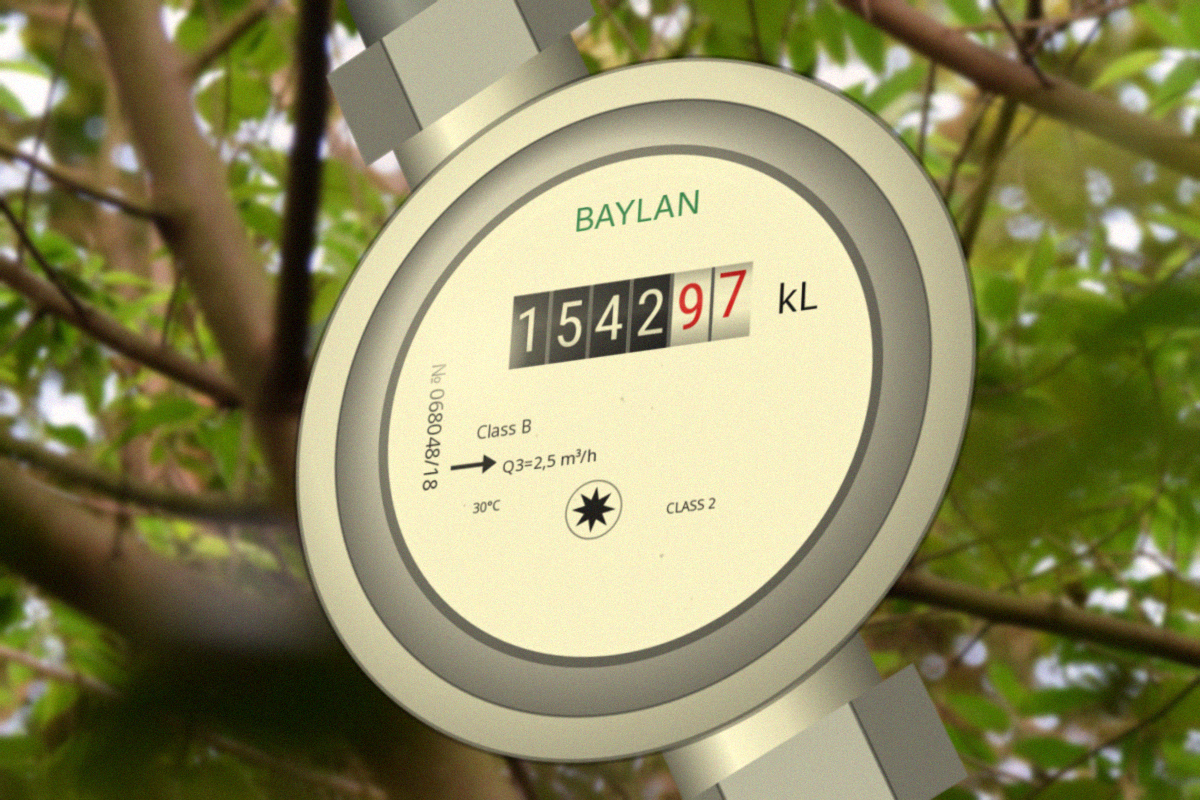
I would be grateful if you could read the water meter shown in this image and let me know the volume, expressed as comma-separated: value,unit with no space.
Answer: 1542.97,kL
